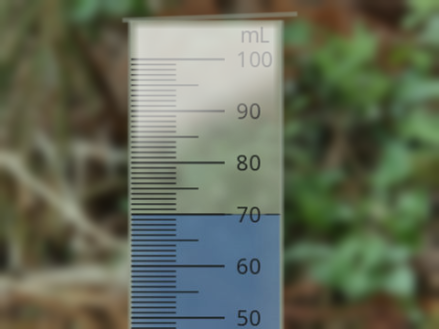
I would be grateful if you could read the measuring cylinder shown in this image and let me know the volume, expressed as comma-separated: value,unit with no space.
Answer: 70,mL
